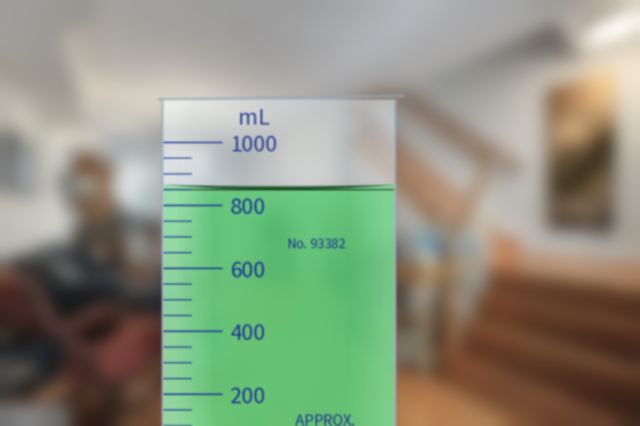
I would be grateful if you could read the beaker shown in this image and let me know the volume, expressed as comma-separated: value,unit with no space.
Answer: 850,mL
